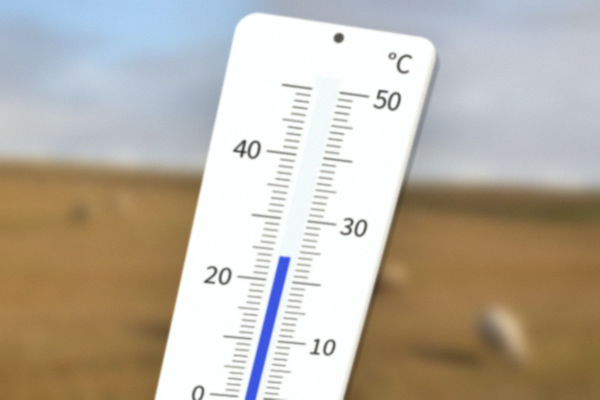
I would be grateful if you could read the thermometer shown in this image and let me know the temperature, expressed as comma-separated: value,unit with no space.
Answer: 24,°C
